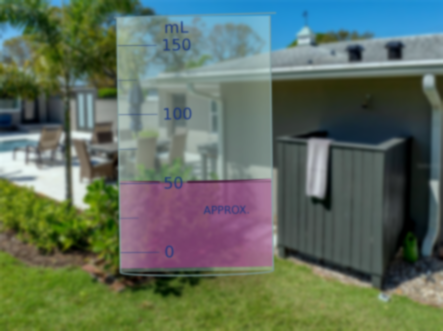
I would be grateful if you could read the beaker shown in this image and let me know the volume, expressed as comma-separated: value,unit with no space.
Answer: 50,mL
